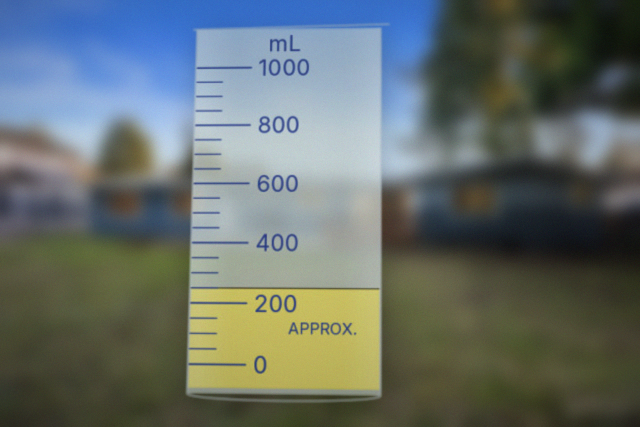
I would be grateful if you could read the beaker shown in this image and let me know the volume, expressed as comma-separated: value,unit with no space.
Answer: 250,mL
